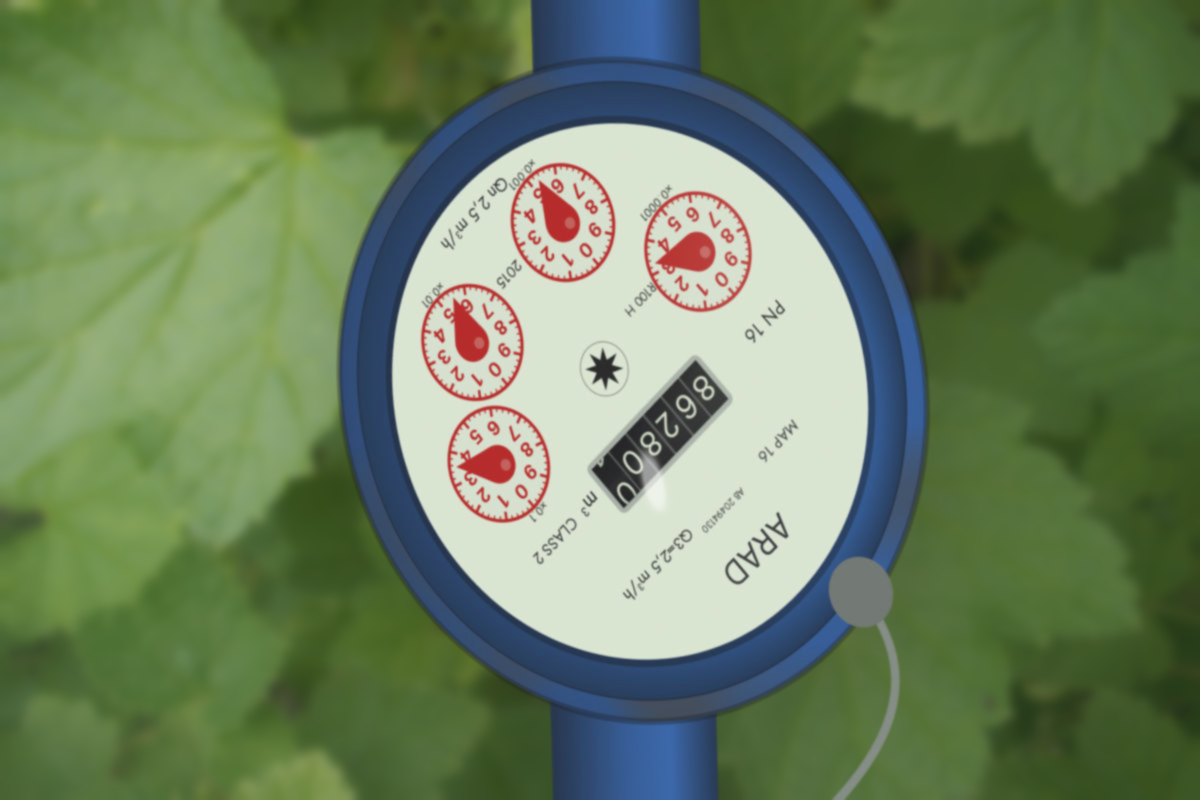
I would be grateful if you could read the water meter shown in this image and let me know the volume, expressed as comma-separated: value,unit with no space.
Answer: 862800.3553,m³
